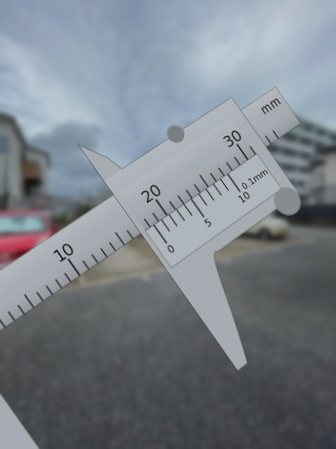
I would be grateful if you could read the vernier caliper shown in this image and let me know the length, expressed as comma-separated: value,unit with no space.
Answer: 18.4,mm
